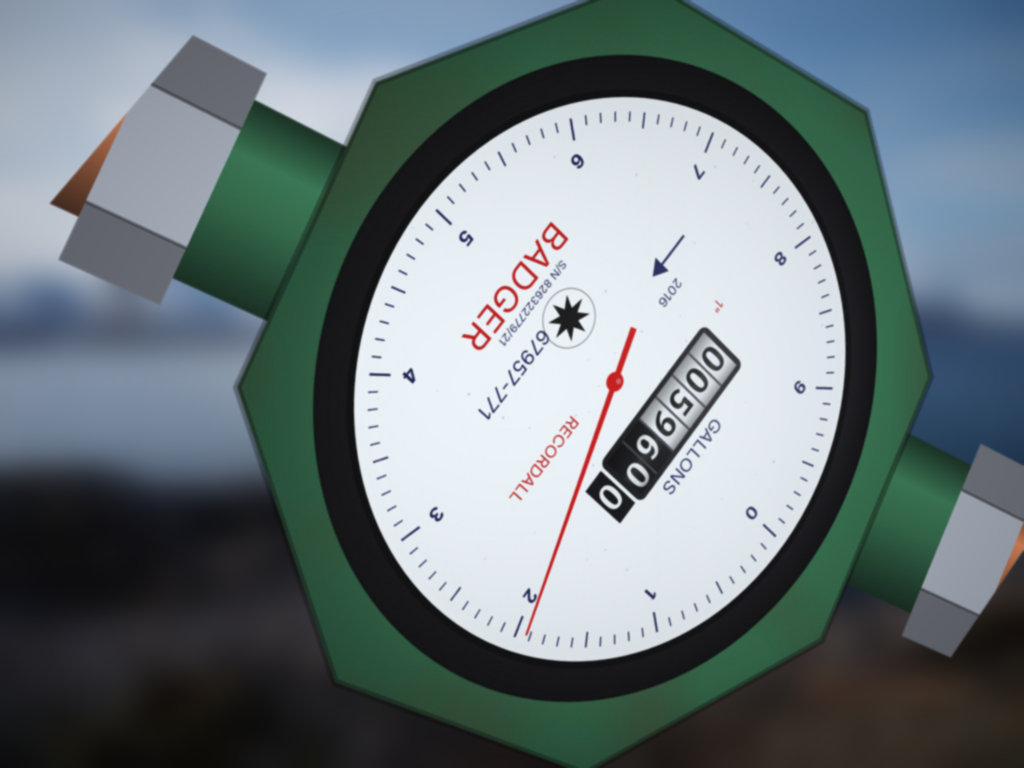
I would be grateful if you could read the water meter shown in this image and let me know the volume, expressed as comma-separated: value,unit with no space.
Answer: 59601.9,gal
